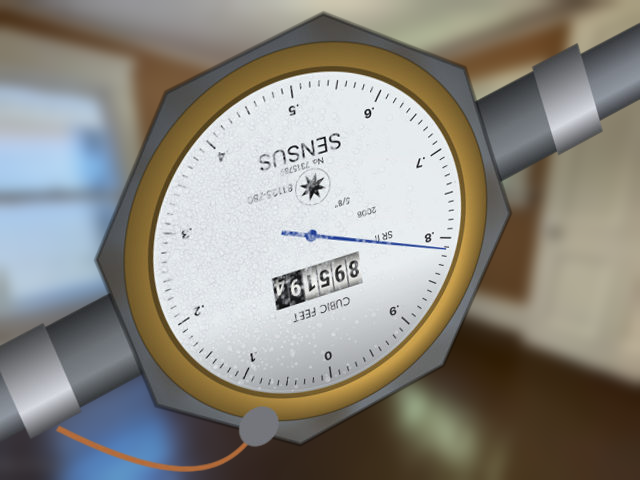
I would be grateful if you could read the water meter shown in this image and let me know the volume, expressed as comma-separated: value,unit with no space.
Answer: 895193.81,ft³
